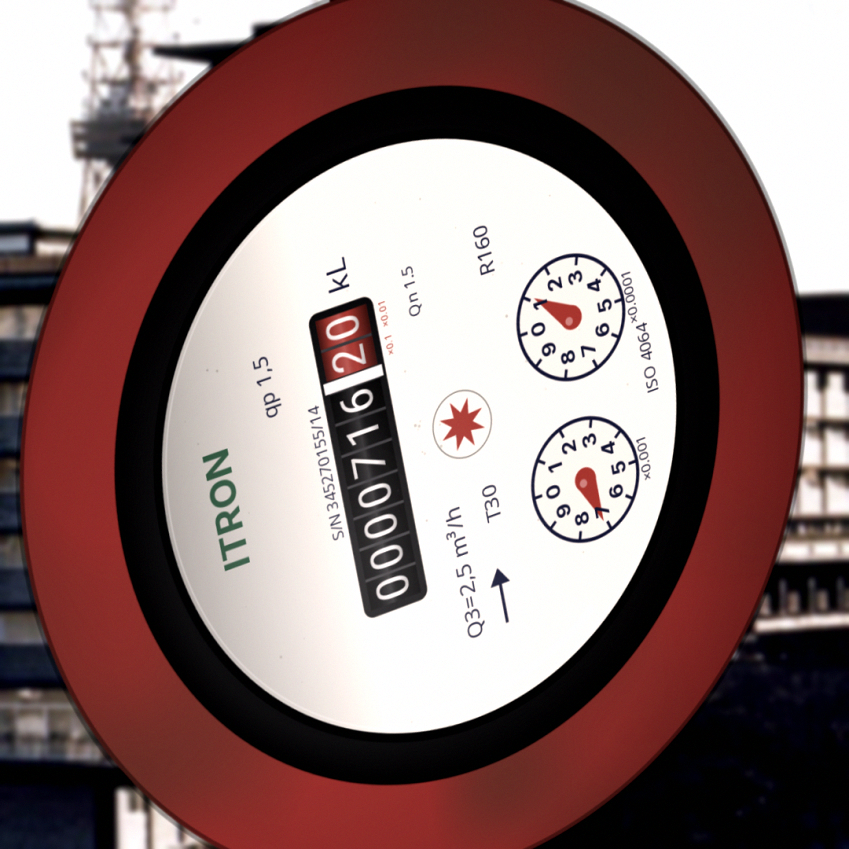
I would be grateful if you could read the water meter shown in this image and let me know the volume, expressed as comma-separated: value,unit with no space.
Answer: 716.2071,kL
